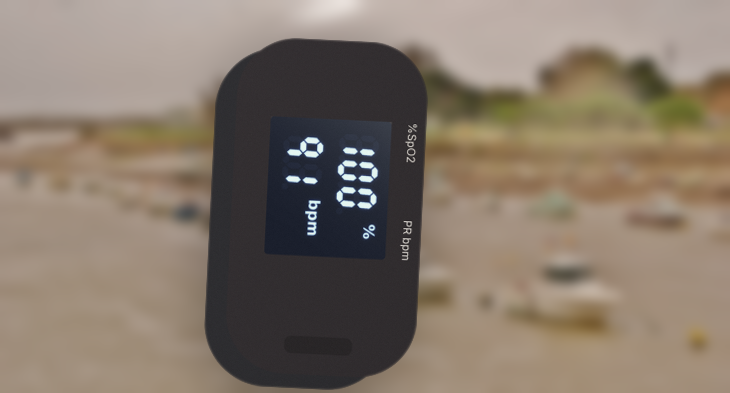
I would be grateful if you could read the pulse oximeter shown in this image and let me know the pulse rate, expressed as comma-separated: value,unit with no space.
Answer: 91,bpm
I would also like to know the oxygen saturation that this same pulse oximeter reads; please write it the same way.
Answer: 100,%
